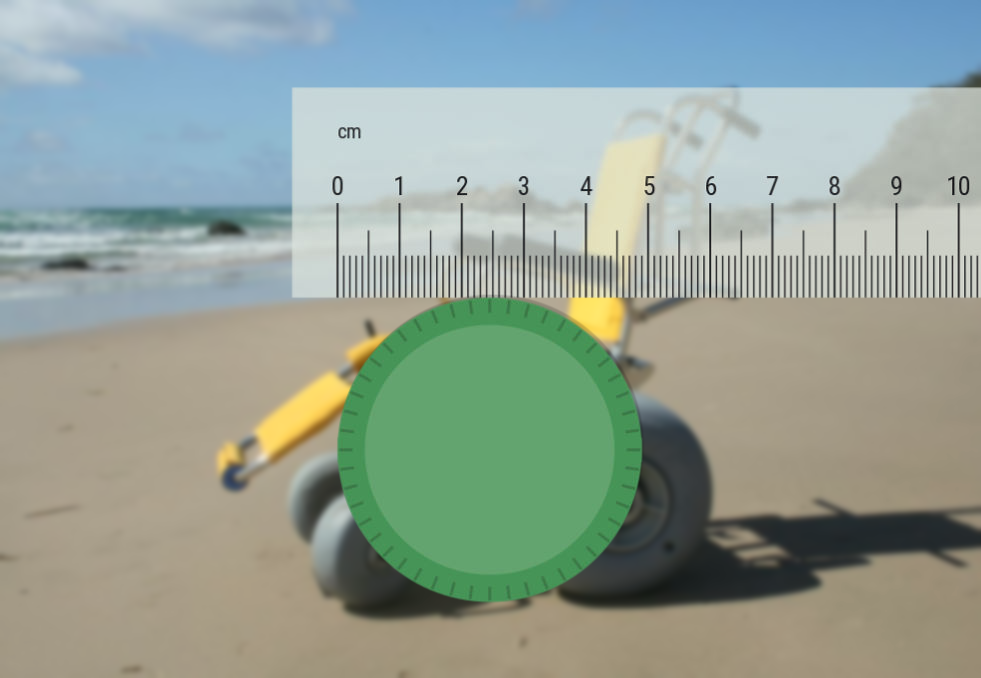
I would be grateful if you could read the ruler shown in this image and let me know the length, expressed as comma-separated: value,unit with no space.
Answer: 4.9,cm
